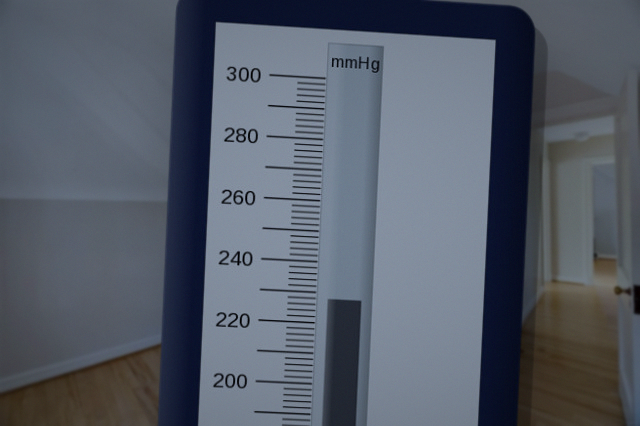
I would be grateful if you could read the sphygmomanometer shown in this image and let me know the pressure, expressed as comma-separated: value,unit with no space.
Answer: 228,mmHg
